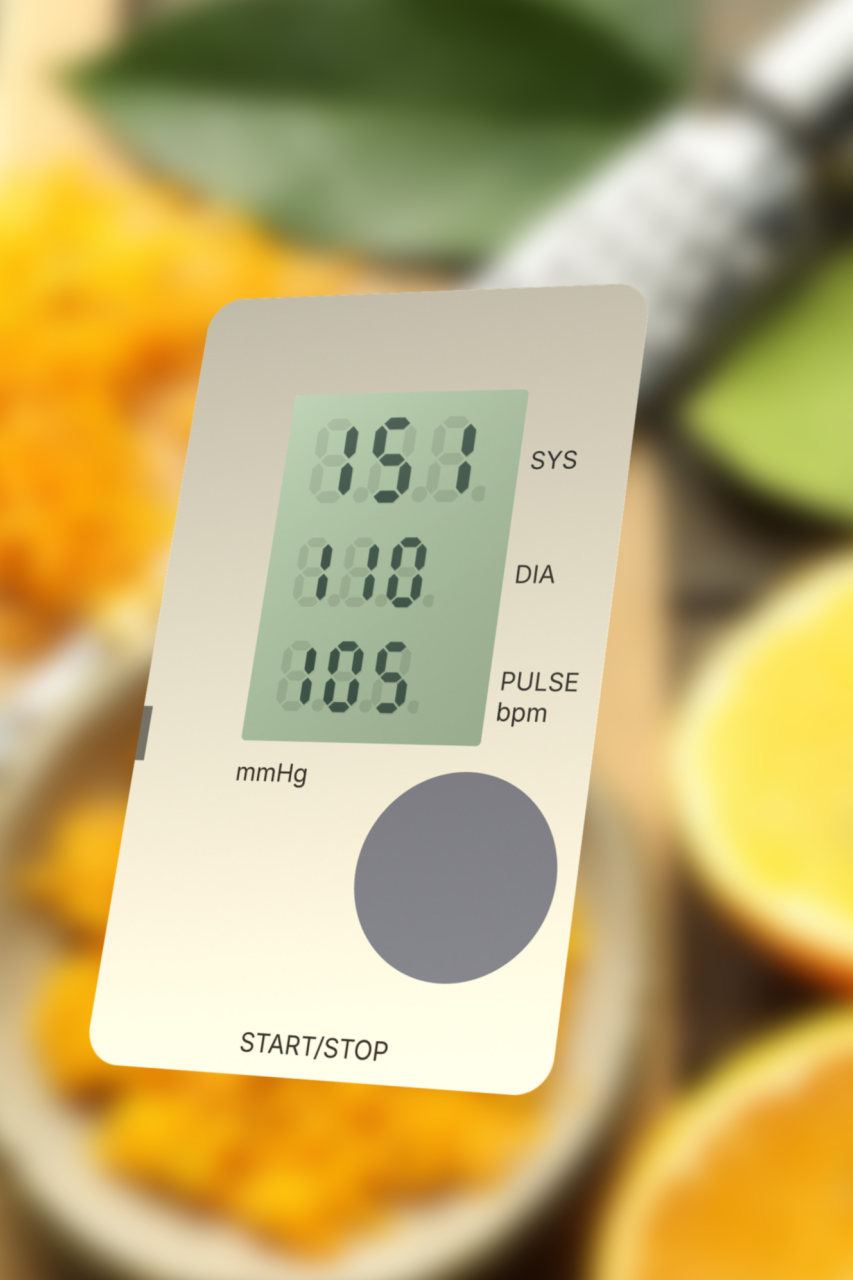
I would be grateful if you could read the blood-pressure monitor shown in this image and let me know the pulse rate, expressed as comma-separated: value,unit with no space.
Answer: 105,bpm
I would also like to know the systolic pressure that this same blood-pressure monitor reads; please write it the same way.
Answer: 151,mmHg
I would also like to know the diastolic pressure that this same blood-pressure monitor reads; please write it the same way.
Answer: 110,mmHg
